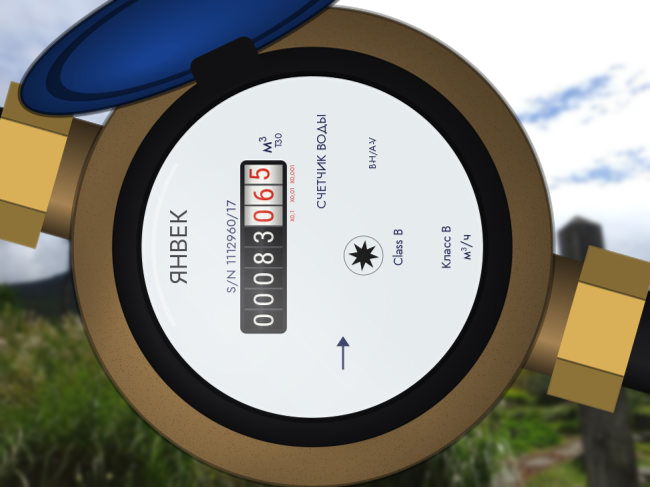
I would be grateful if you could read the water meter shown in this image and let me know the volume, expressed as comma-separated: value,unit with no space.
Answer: 83.065,m³
